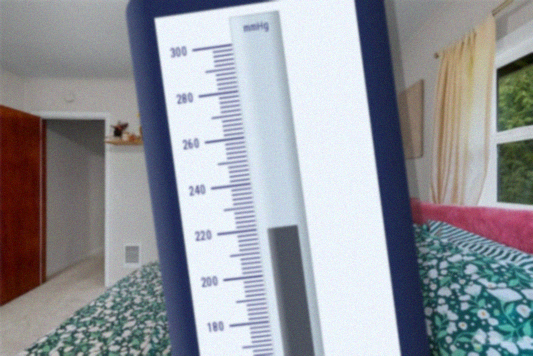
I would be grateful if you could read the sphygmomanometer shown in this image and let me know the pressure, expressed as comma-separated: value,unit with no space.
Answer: 220,mmHg
